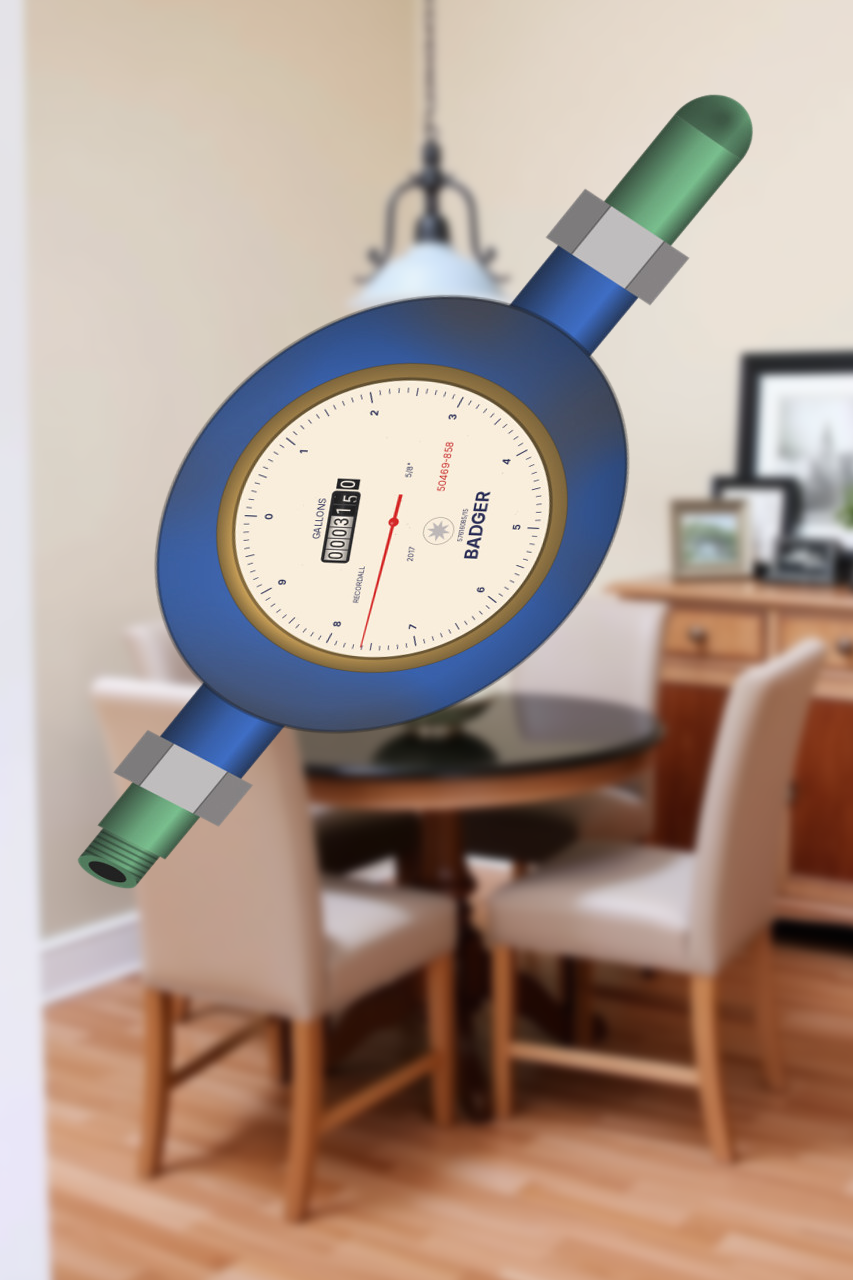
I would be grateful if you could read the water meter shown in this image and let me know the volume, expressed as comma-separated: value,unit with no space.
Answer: 3147.6,gal
